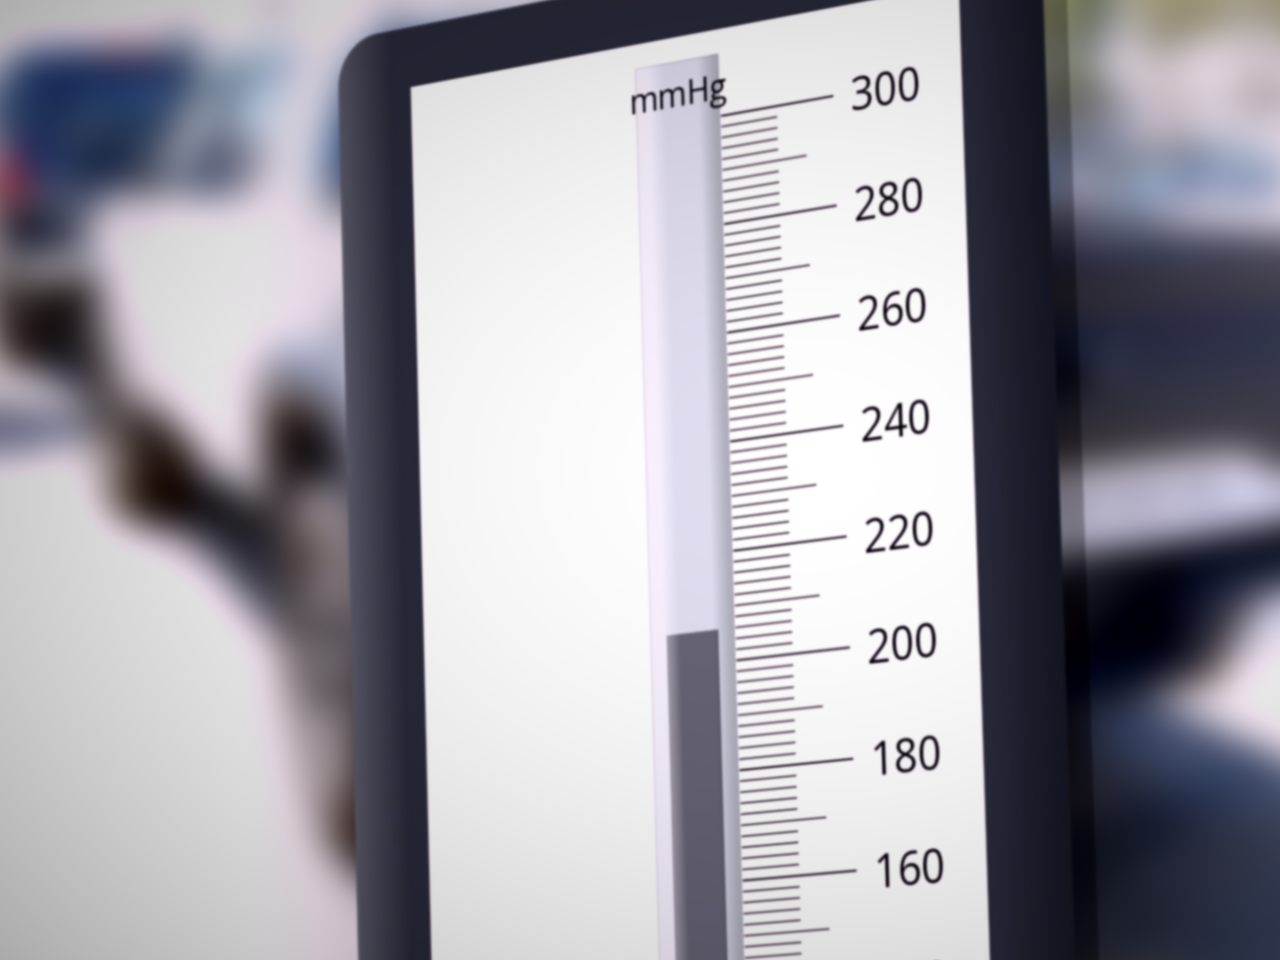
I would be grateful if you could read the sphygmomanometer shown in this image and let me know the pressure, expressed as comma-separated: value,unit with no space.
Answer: 206,mmHg
